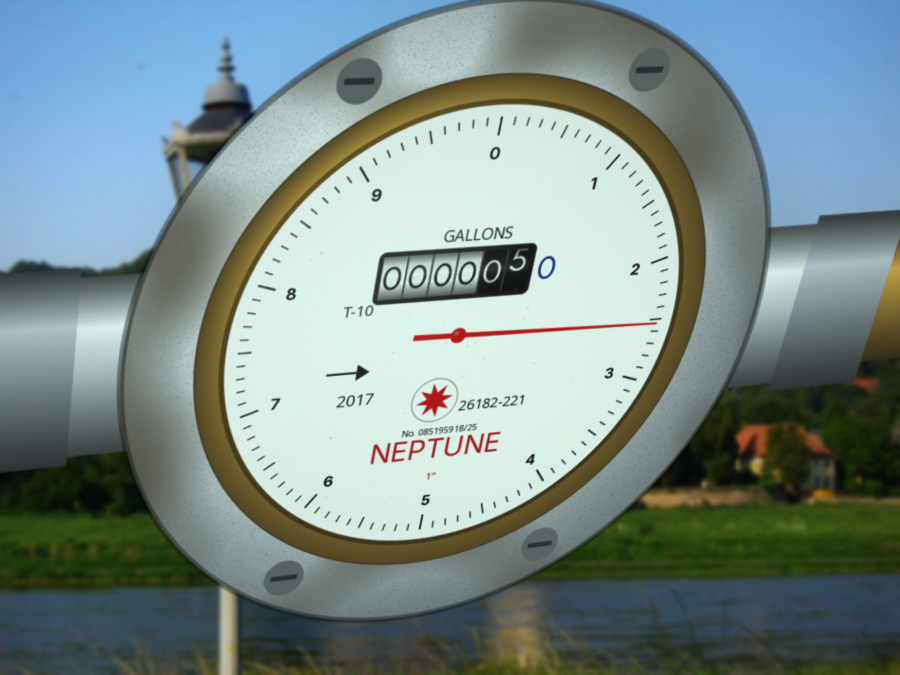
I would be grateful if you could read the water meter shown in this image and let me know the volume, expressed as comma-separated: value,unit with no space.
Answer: 52.5,gal
